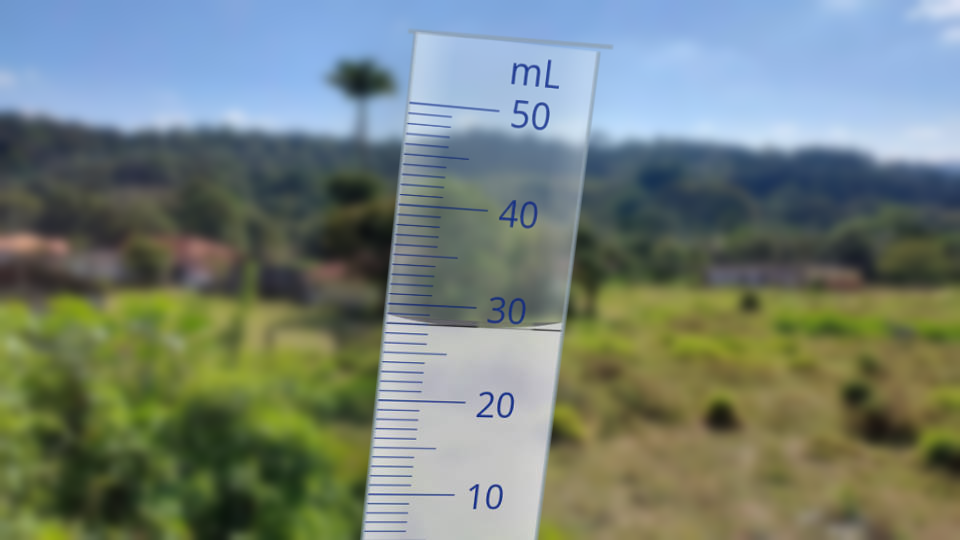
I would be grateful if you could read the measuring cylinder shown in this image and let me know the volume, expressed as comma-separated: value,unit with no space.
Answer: 28,mL
